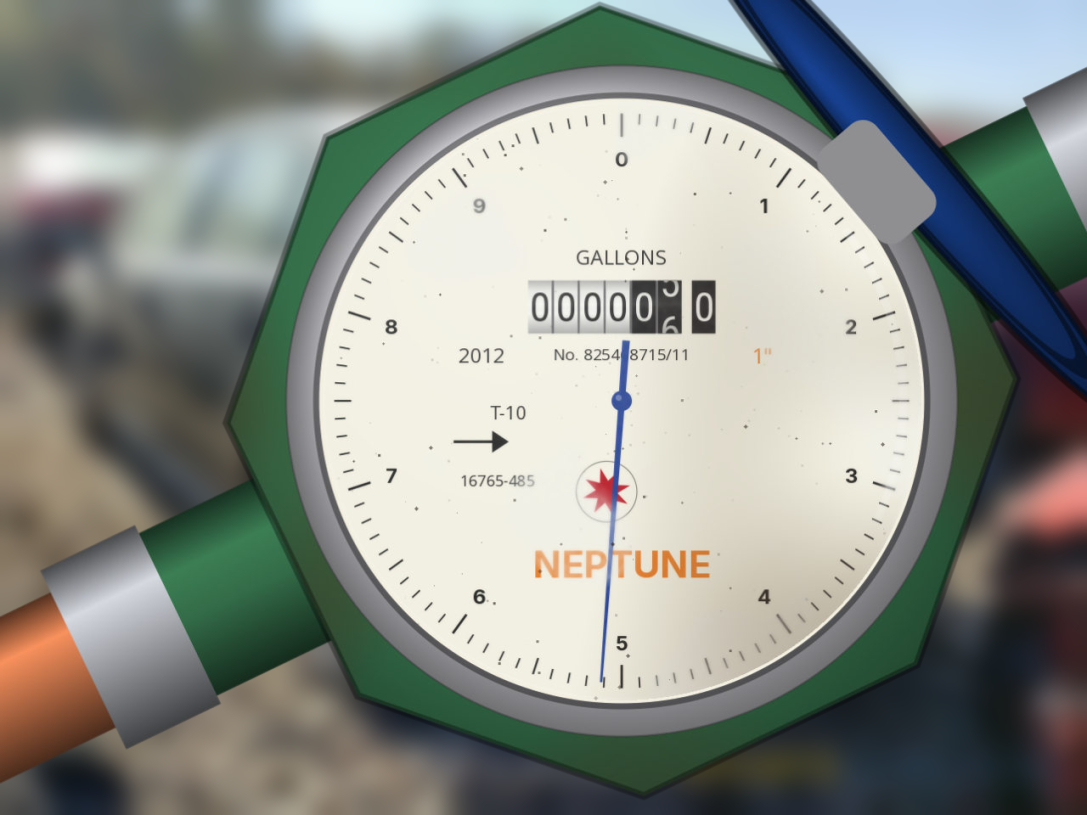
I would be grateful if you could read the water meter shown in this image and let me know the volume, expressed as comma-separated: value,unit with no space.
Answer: 55.1,gal
